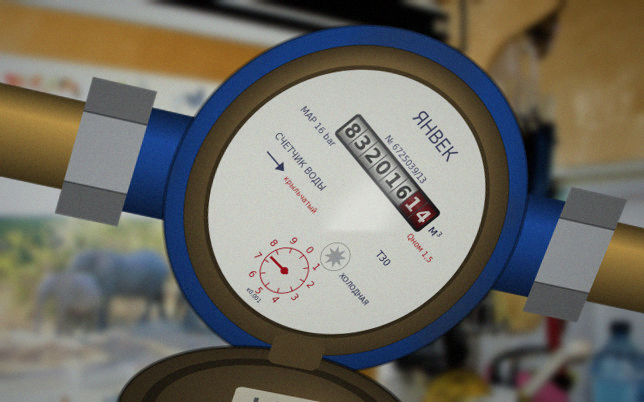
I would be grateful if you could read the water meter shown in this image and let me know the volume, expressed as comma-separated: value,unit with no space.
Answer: 832016.147,m³
